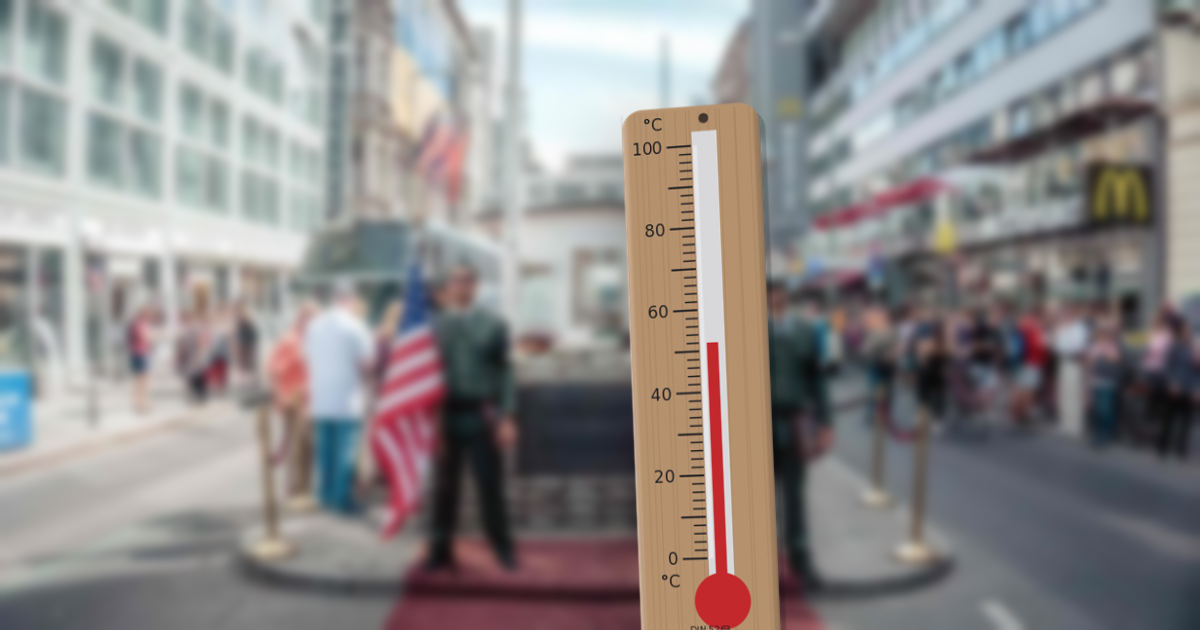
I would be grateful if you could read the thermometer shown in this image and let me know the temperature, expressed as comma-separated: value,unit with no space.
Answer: 52,°C
